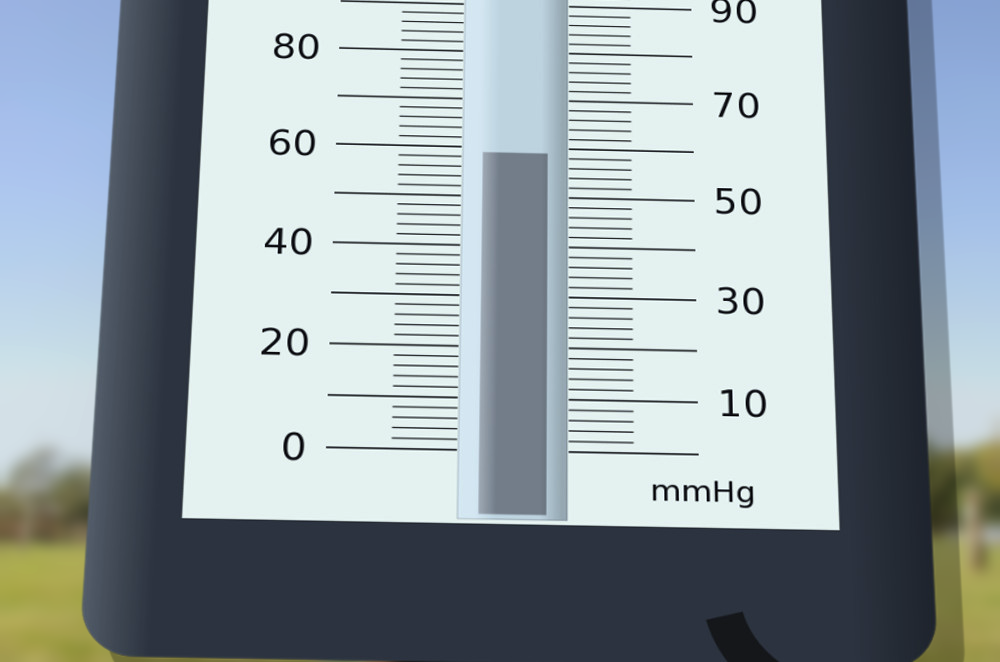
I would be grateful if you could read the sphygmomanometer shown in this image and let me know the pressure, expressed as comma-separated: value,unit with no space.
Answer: 59,mmHg
